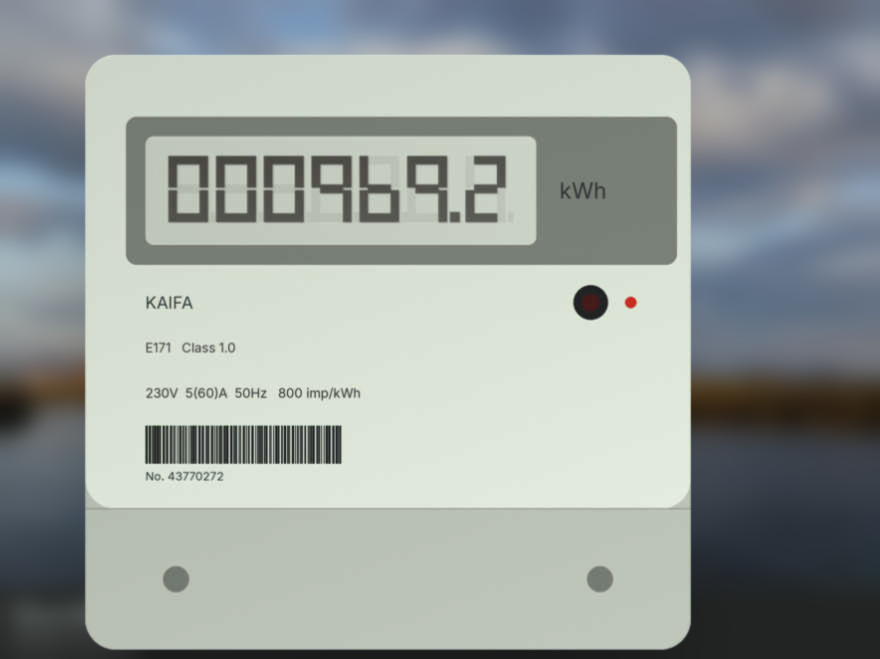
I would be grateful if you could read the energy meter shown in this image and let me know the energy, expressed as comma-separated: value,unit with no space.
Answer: 969.2,kWh
